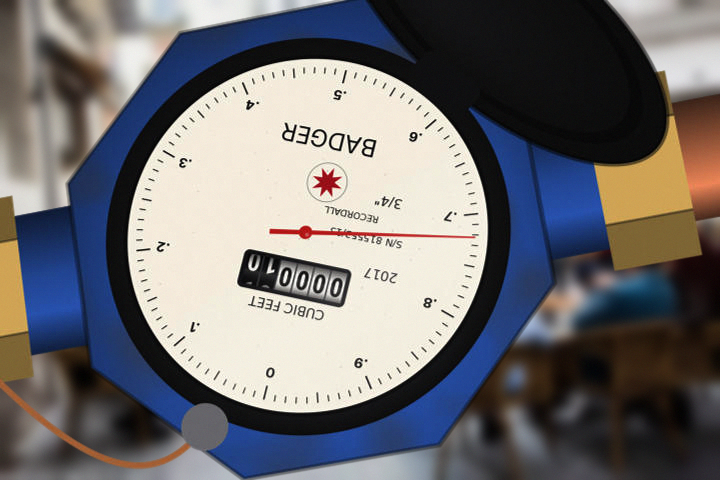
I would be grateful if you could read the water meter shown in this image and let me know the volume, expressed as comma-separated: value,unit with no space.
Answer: 9.72,ft³
